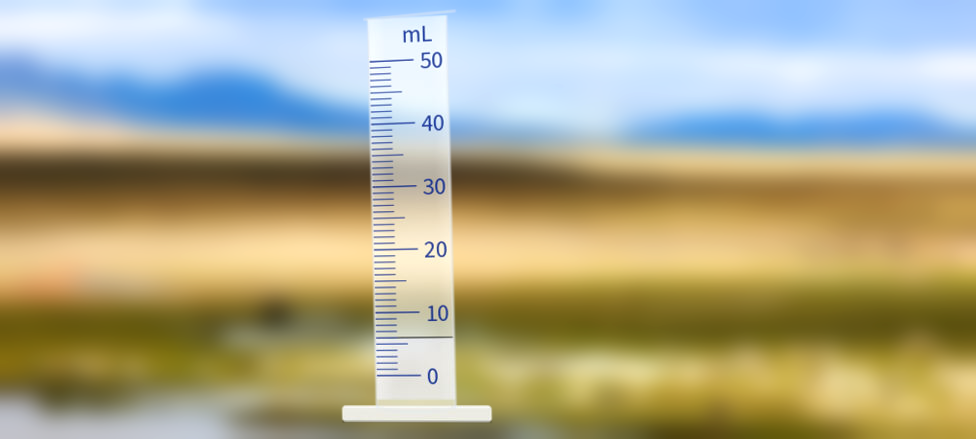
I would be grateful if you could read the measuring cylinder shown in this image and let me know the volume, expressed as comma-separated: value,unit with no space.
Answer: 6,mL
